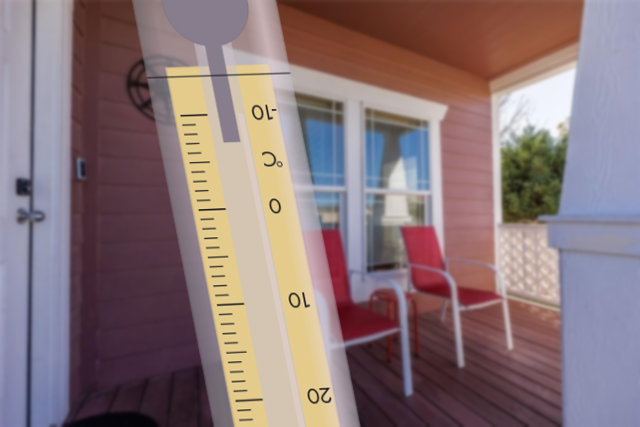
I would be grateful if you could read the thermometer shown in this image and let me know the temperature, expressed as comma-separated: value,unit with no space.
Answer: -7,°C
